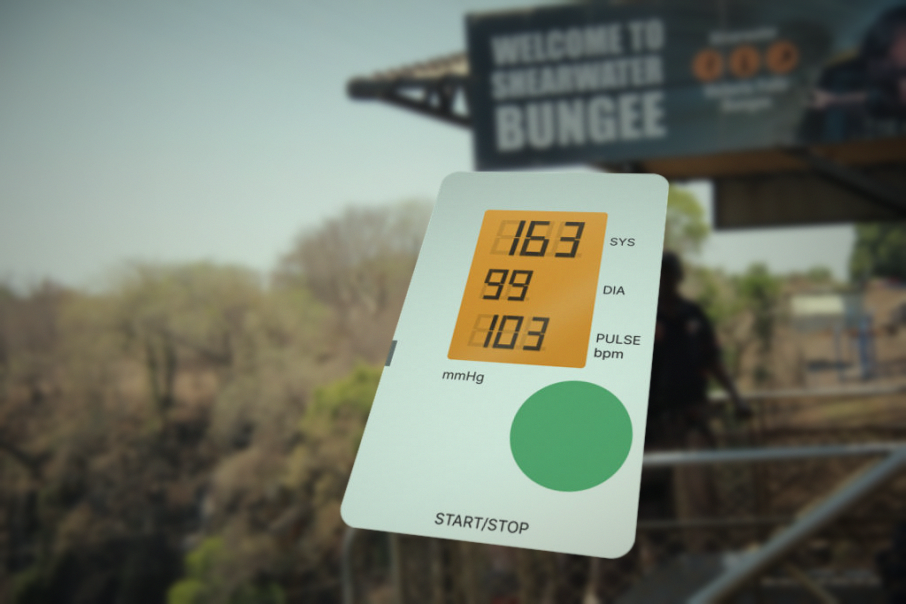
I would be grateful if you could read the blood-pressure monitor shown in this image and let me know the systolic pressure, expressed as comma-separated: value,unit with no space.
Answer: 163,mmHg
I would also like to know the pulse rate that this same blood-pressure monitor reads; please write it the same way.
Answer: 103,bpm
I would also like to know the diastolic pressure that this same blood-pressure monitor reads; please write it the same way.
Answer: 99,mmHg
